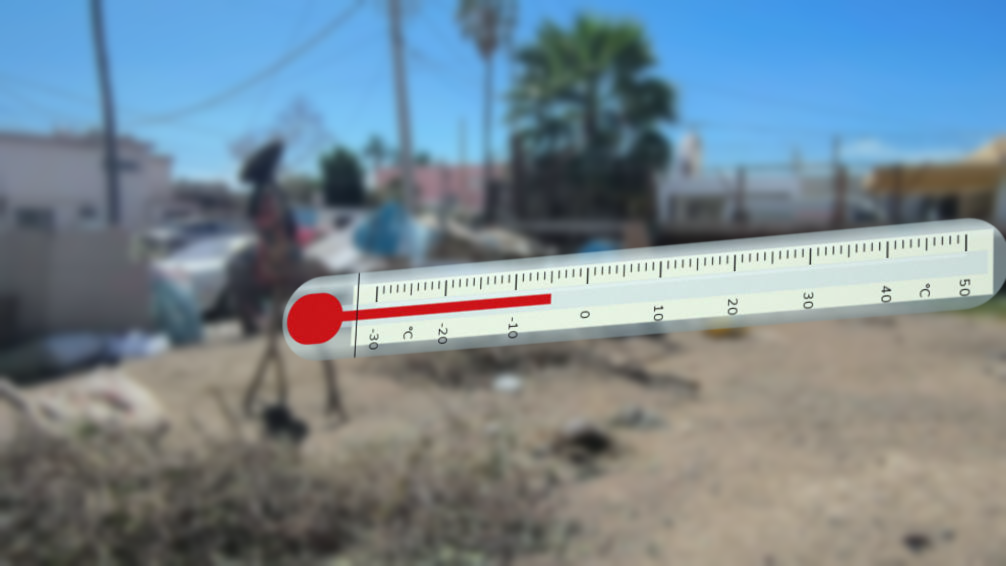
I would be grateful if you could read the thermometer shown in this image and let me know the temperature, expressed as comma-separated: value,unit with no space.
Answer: -5,°C
